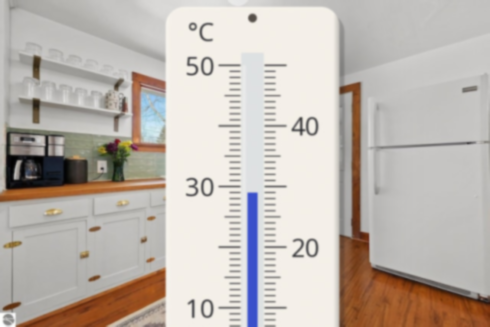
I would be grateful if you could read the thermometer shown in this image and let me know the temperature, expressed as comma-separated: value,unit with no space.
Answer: 29,°C
